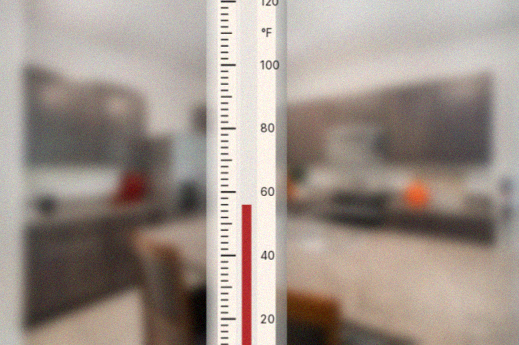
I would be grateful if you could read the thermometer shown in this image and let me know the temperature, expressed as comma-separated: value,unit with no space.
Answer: 56,°F
